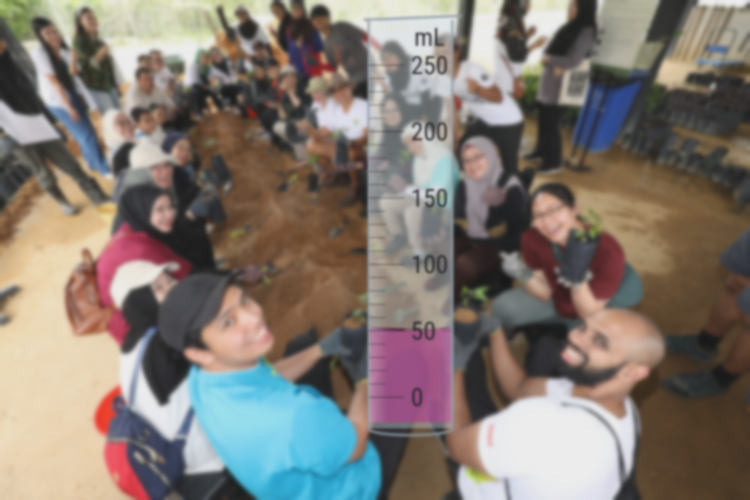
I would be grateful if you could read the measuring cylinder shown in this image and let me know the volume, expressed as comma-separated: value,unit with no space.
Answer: 50,mL
